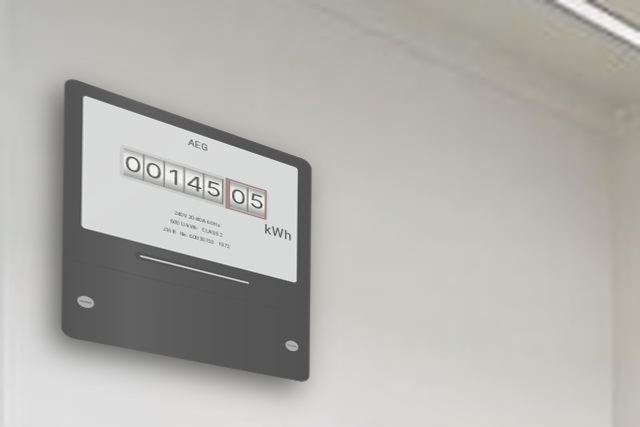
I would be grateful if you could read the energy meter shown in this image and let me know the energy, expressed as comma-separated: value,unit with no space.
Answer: 145.05,kWh
